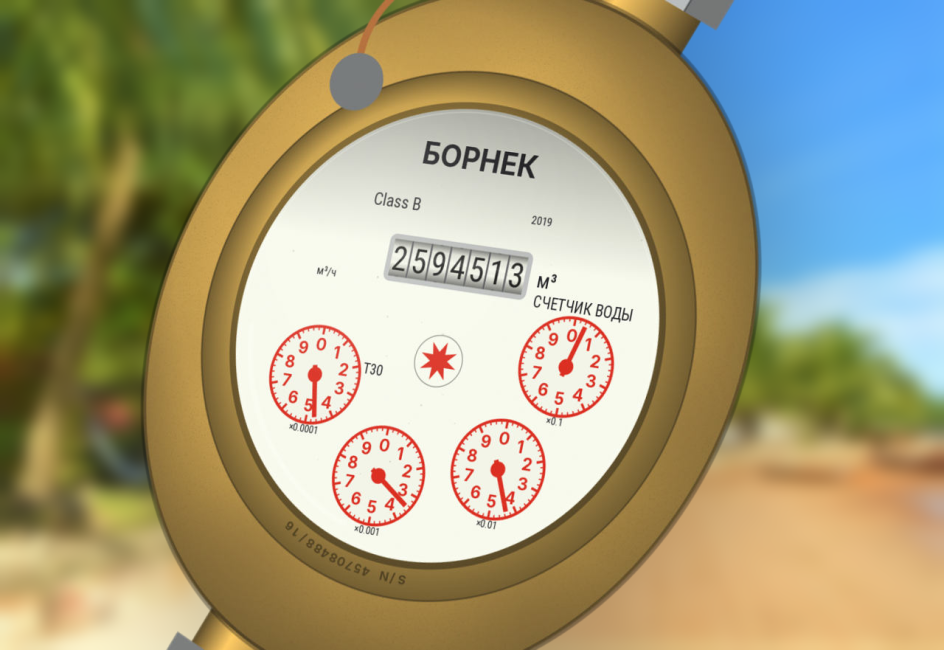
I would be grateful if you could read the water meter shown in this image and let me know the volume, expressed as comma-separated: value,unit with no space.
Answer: 2594513.0434,m³
